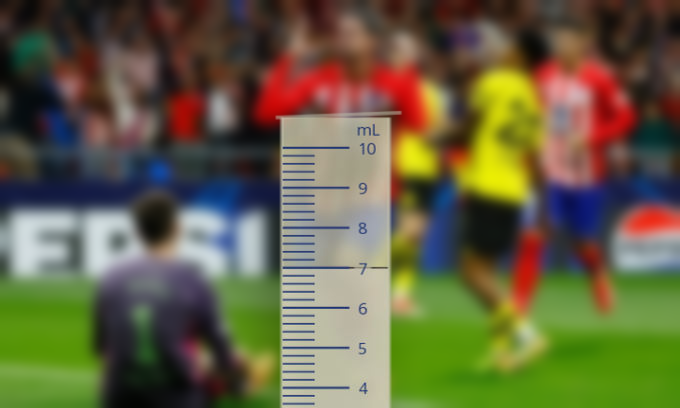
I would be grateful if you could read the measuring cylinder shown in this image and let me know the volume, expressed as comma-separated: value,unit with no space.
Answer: 7,mL
